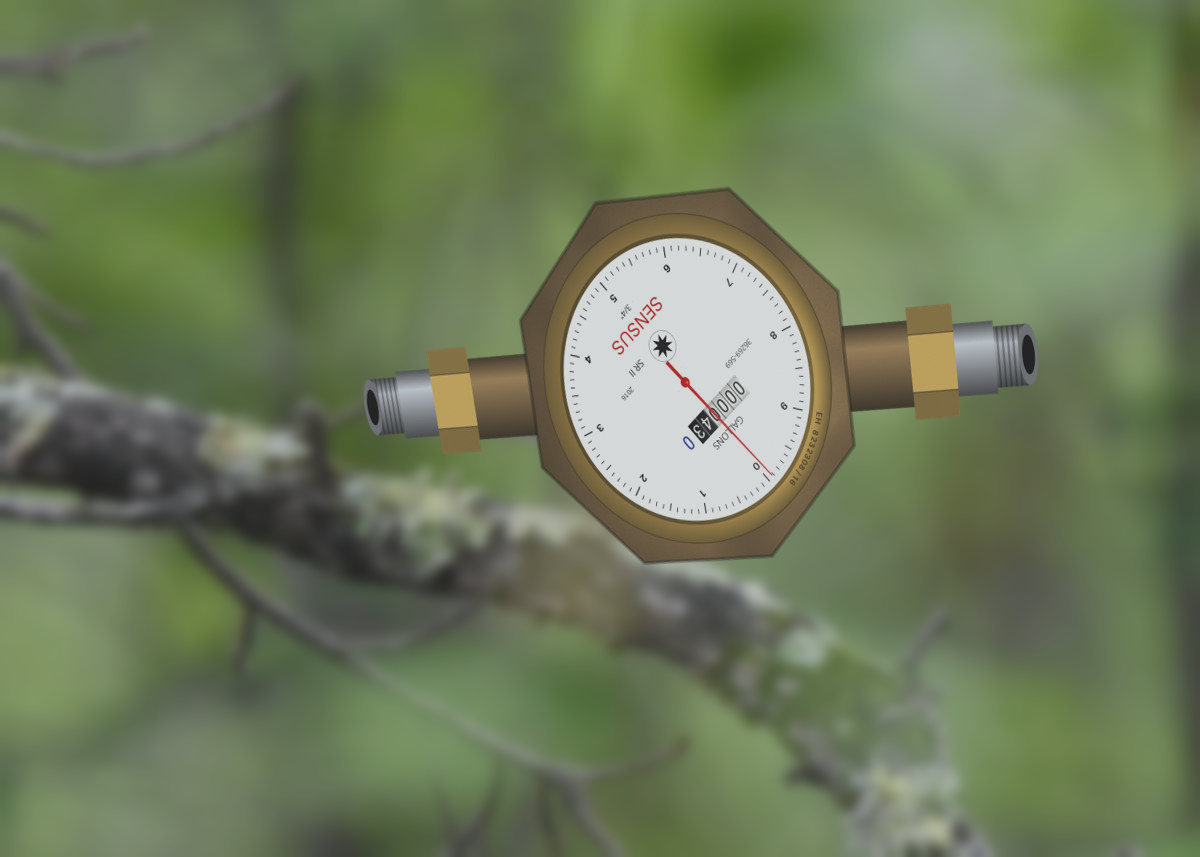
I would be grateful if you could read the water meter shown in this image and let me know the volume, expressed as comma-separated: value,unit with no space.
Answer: 429.9,gal
